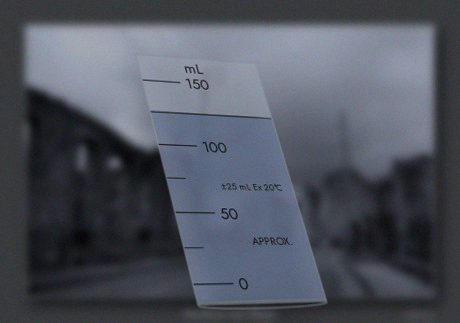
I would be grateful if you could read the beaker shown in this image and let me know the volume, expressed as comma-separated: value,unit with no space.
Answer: 125,mL
